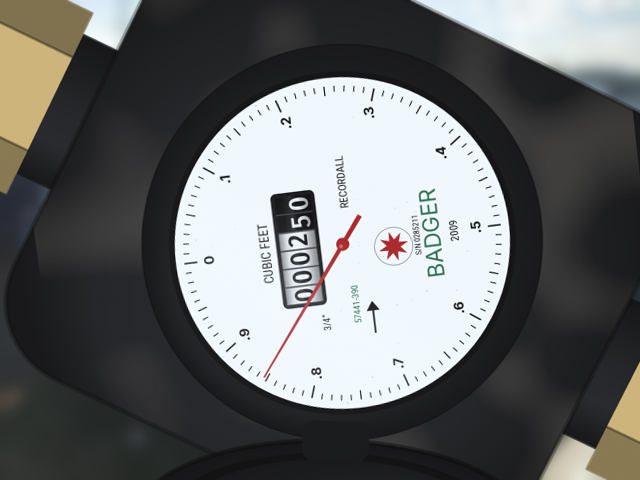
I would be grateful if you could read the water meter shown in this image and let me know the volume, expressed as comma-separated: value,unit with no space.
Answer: 249.85,ft³
